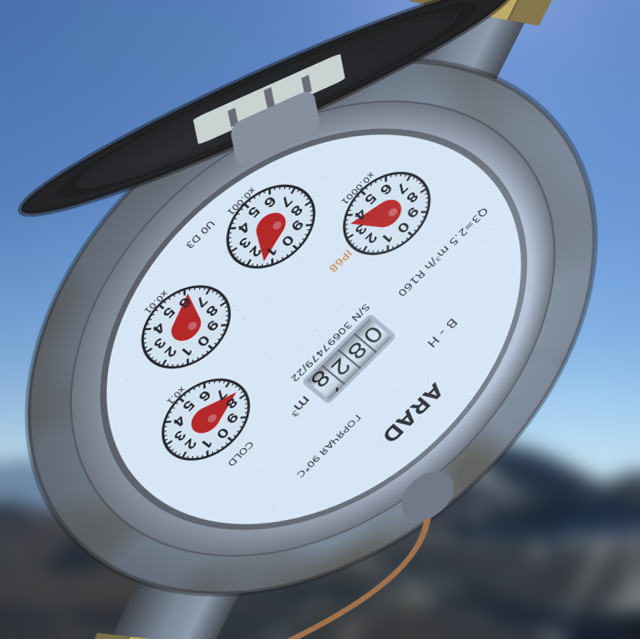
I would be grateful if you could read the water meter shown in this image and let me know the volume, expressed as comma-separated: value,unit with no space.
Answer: 827.7613,m³
